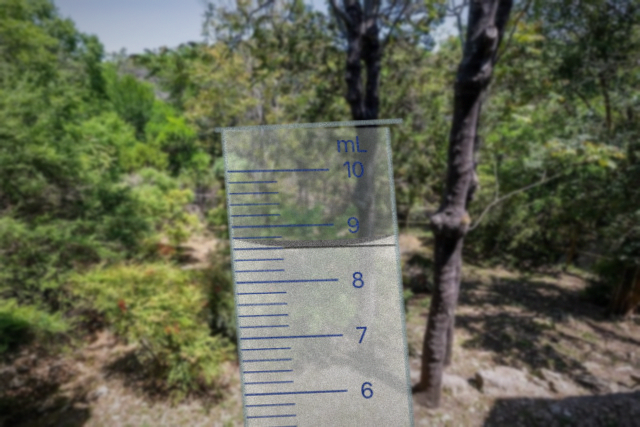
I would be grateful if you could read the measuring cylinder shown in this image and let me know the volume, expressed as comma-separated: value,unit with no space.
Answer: 8.6,mL
